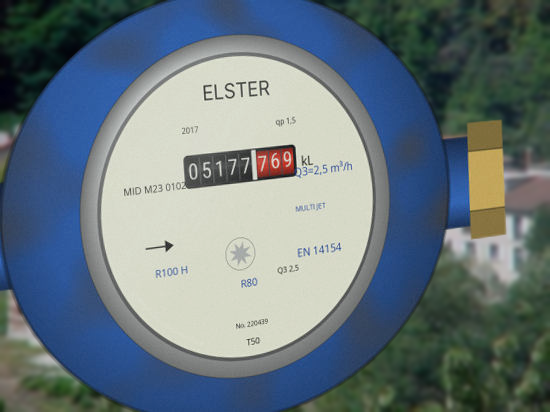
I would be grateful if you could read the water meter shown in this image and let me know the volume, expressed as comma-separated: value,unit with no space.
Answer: 5177.769,kL
